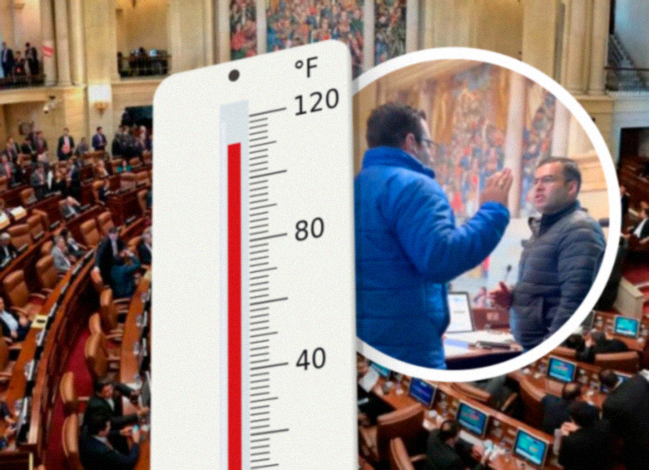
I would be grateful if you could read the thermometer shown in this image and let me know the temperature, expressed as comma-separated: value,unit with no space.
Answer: 112,°F
